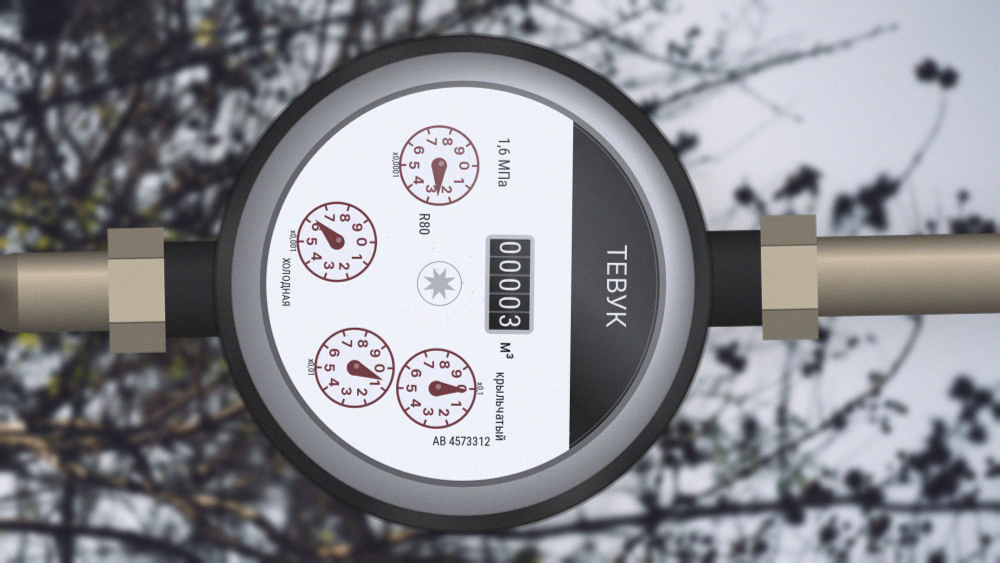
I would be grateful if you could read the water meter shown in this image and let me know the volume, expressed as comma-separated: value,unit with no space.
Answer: 3.0062,m³
